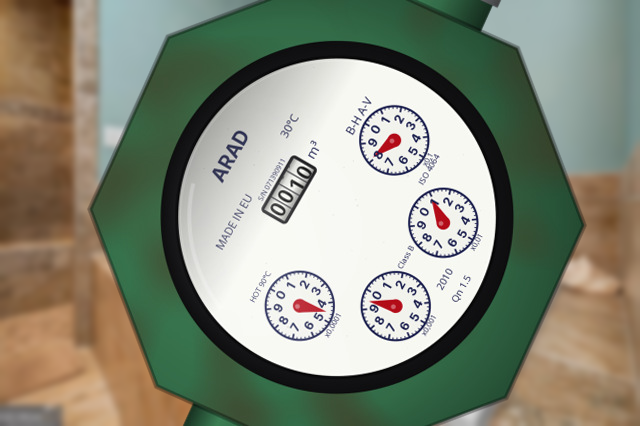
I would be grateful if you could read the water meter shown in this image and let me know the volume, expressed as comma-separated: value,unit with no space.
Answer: 9.8094,m³
